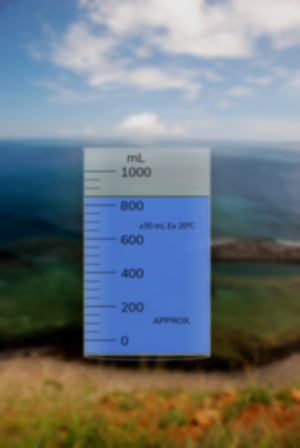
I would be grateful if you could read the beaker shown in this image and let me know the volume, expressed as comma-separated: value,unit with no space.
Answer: 850,mL
